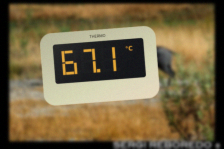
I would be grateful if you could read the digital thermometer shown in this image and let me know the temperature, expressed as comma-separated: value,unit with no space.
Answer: 67.1,°C
